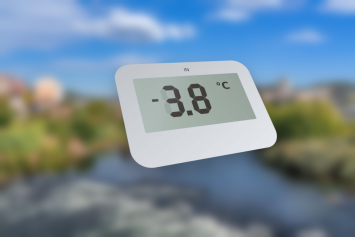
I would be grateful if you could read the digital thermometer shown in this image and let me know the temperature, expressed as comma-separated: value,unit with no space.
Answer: -3.8,°C
